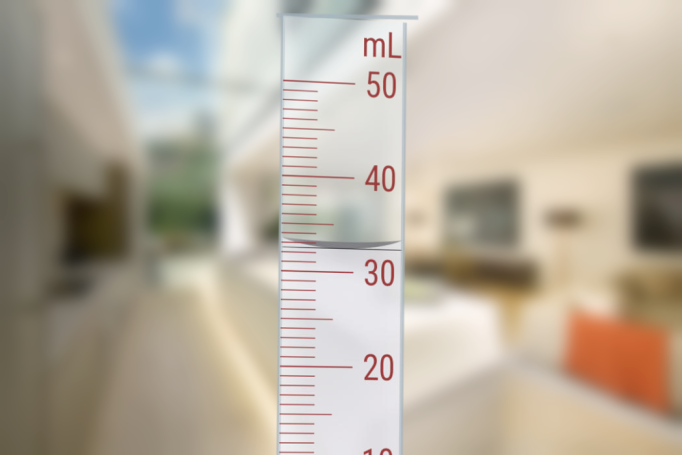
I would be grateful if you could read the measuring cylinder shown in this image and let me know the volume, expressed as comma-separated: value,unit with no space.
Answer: 32.5,mL
